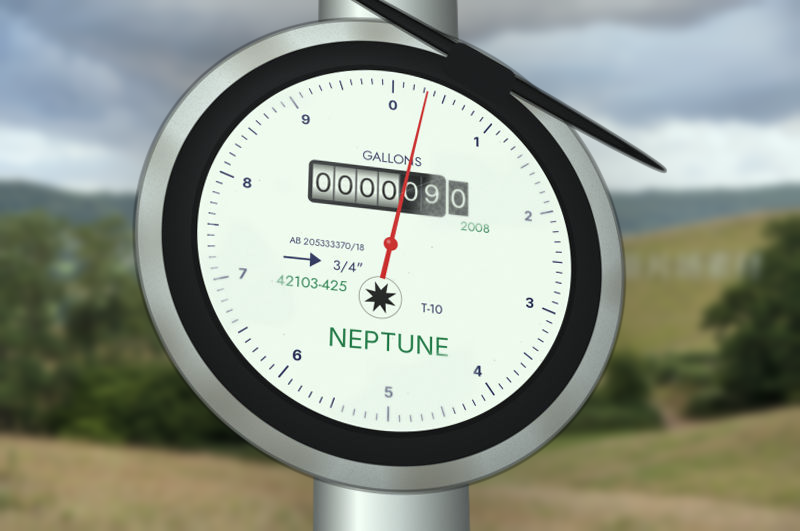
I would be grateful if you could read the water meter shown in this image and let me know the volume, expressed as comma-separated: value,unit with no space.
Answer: 90.3,gal
